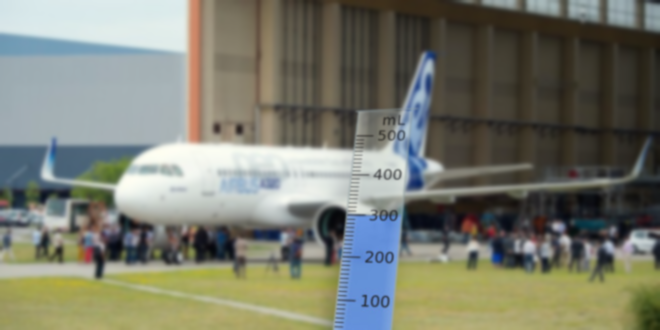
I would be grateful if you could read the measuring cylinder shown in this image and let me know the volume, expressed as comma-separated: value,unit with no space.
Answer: 300,mL
